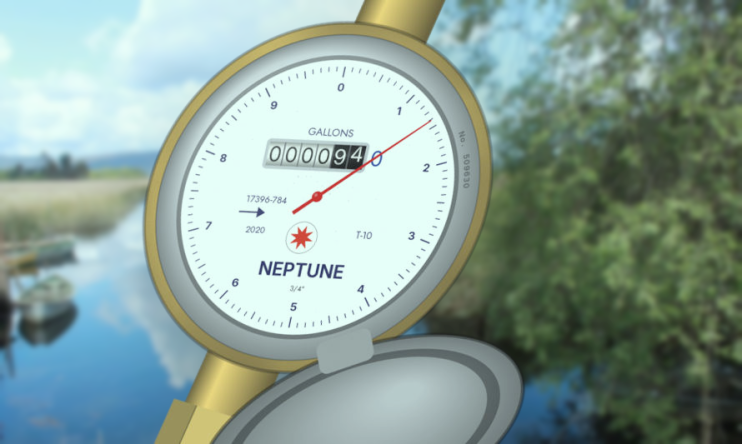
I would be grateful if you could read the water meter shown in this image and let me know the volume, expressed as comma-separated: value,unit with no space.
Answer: 941.4,gal
